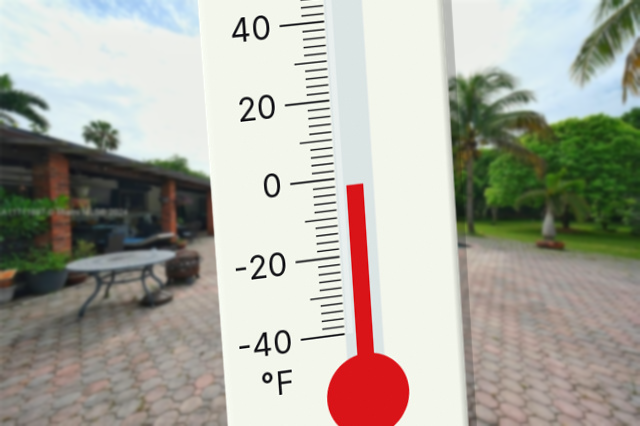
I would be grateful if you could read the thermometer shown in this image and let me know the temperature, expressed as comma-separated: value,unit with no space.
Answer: -2,°F
